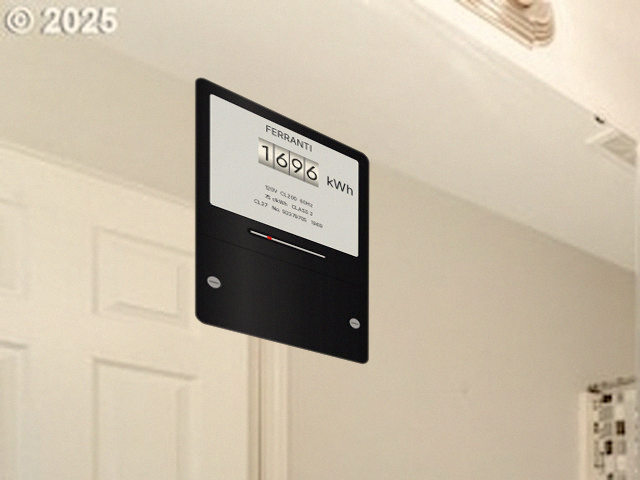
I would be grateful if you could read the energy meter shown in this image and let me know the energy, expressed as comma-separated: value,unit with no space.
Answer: 1696,kWh
